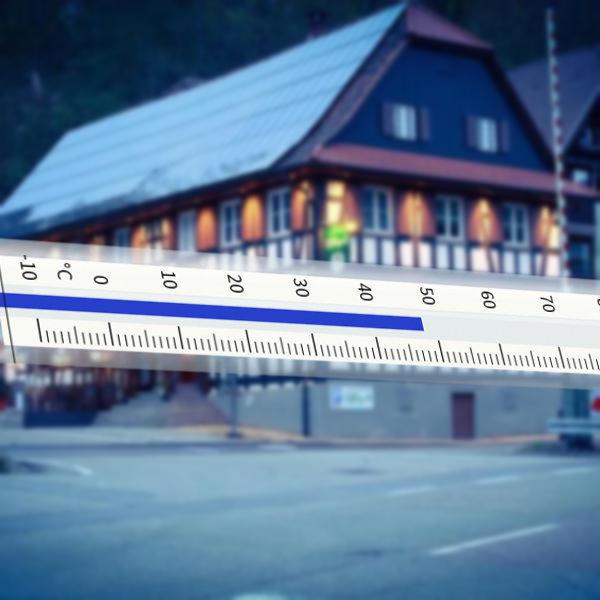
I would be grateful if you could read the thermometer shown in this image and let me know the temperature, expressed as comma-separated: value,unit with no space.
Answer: 48,°C
